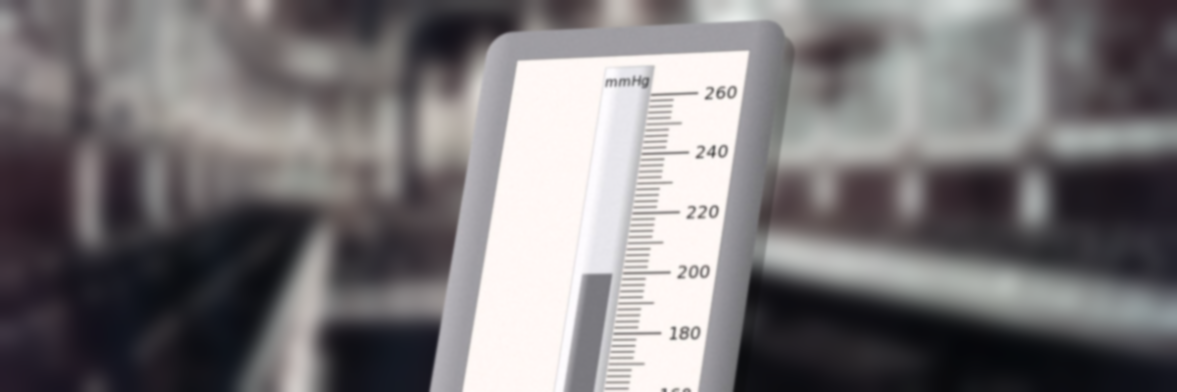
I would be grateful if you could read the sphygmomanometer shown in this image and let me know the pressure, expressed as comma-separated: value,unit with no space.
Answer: 200,mmHg
